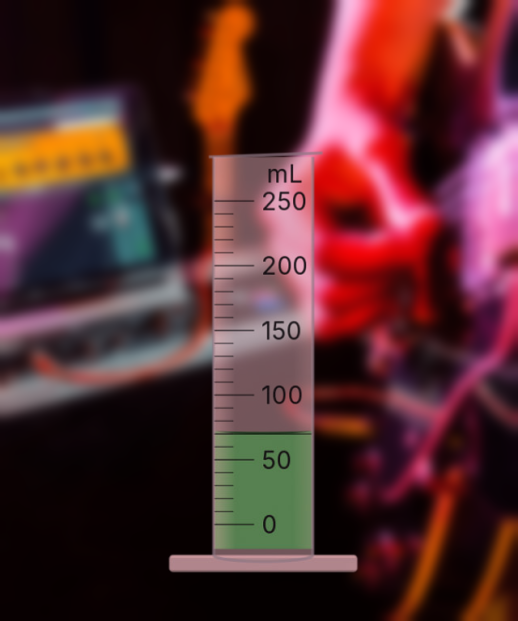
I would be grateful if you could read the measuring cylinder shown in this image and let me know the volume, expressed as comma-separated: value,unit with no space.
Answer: 70,mL
